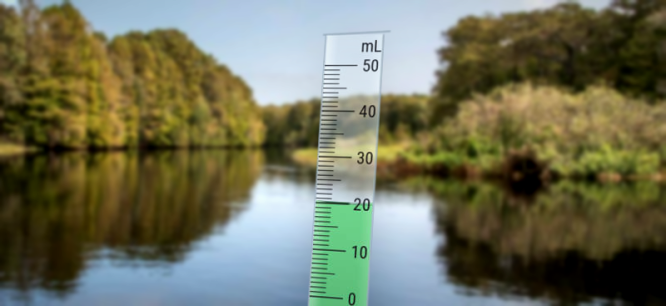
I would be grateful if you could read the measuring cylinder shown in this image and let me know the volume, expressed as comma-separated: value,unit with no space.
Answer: 20,mL
